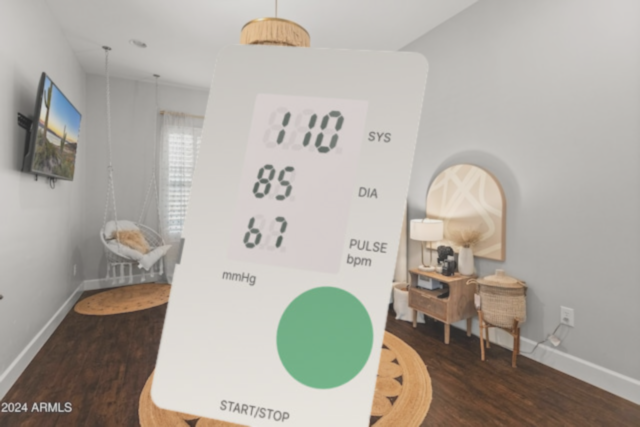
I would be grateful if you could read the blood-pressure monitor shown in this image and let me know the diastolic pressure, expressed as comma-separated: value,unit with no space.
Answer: 85,mmHg
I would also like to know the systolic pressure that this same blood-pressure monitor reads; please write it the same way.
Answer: 110,mmHg
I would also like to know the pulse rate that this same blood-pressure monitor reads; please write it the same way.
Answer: 67,bpm
